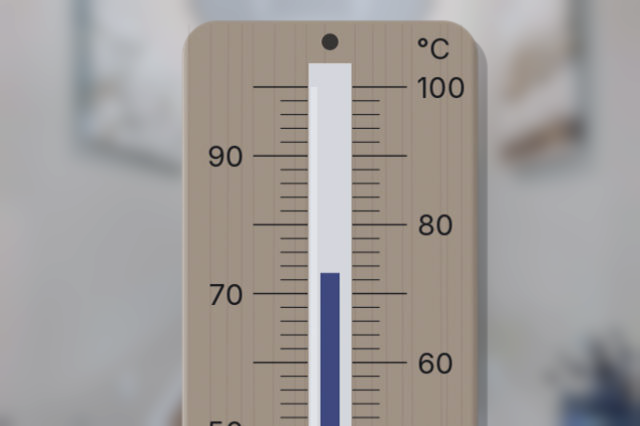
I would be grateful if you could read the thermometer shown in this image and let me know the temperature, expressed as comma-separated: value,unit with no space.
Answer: 73,°C
